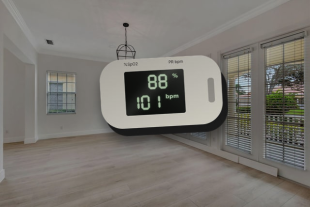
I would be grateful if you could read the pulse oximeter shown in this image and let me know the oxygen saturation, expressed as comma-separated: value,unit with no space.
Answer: 88,%
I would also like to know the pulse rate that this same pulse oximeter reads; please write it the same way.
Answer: 101,bpm
